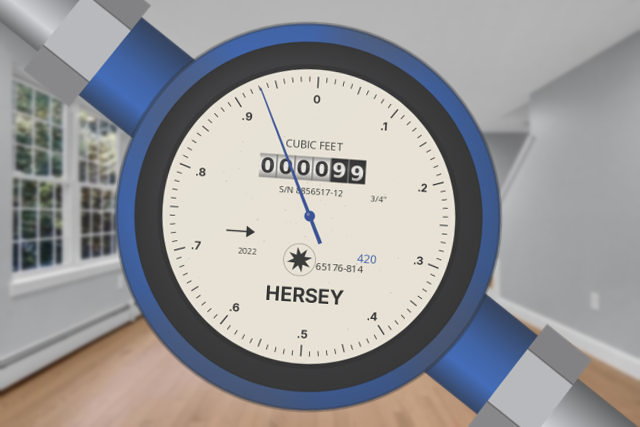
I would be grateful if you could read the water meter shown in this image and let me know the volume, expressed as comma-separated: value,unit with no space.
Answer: 98.93,ft³
